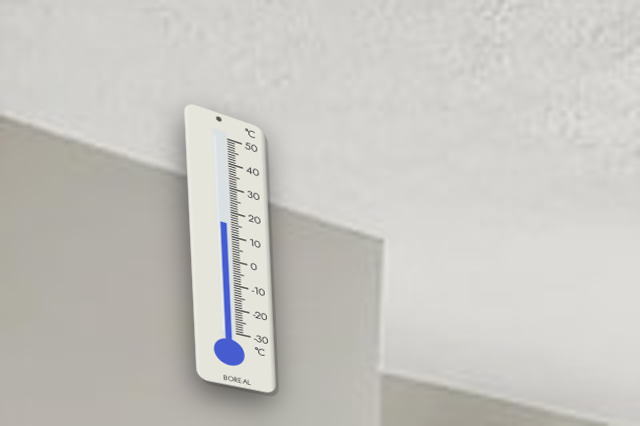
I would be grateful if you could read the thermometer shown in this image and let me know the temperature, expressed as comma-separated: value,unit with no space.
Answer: 15,°C
